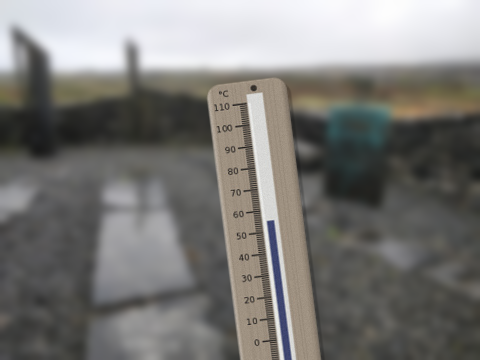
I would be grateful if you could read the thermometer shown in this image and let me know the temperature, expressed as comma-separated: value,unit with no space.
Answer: 55,°C
